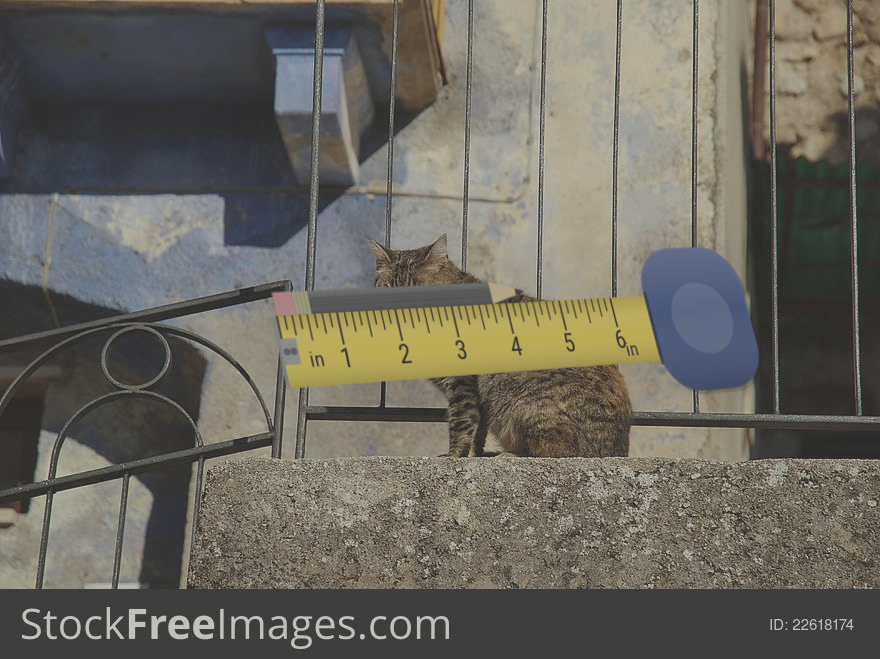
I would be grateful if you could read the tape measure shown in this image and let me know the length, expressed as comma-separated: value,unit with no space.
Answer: 4.375,in
